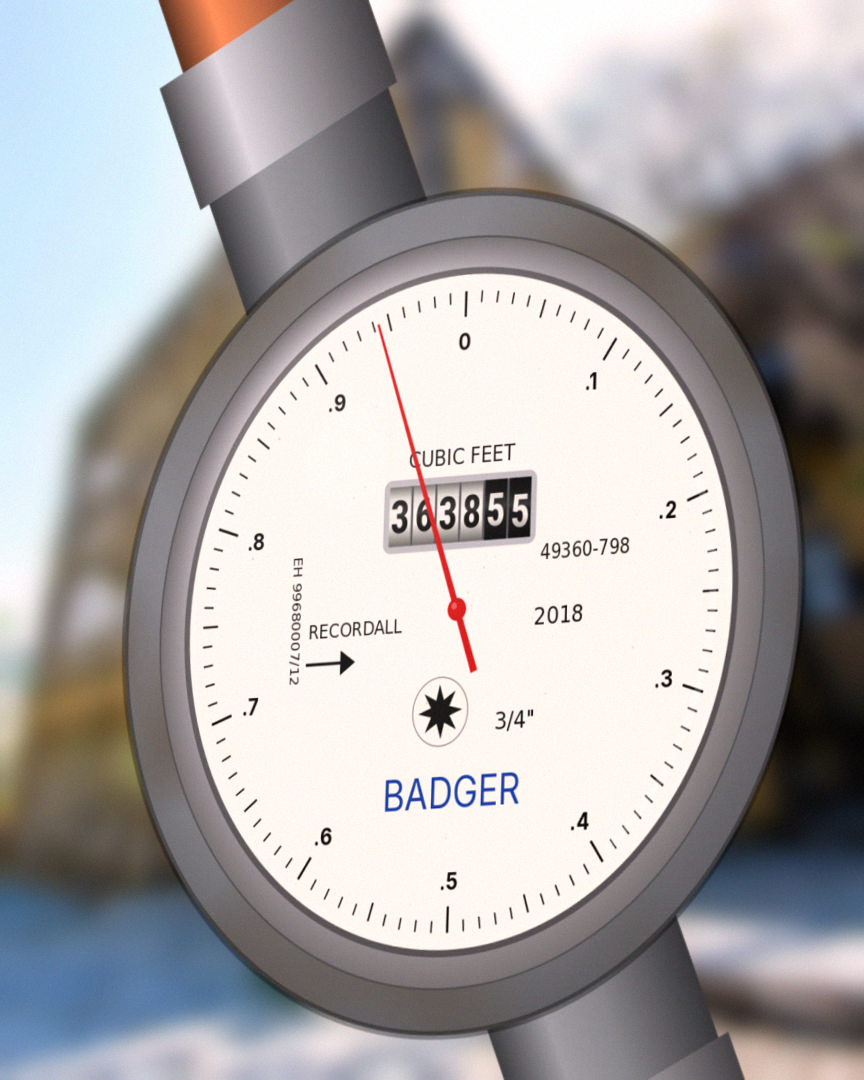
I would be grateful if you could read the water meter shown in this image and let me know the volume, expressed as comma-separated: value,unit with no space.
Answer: 363854.94,ft³
